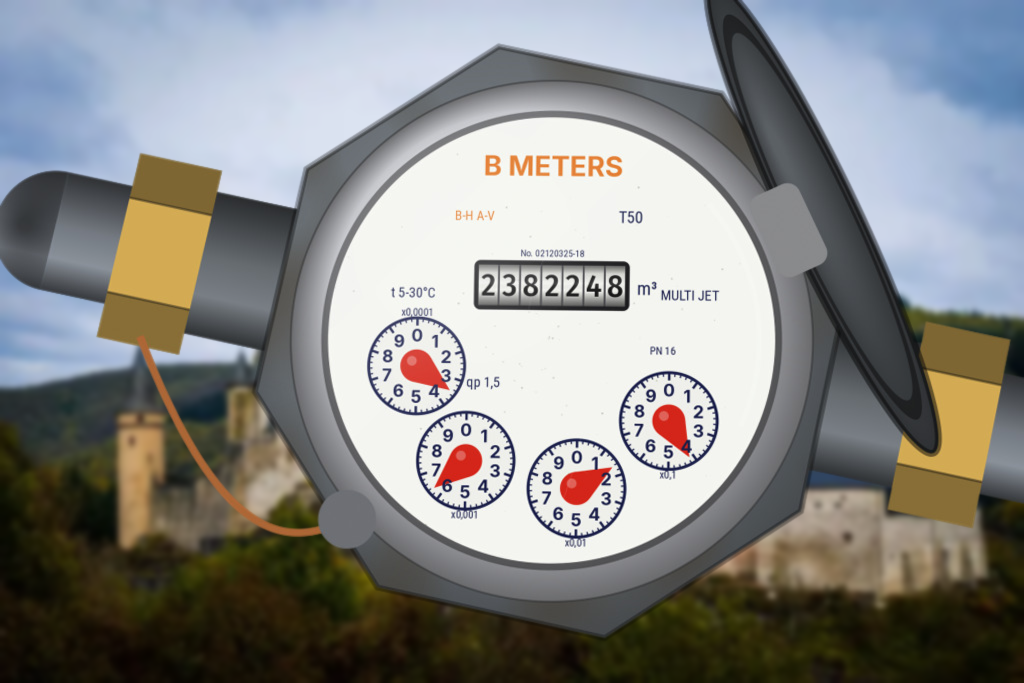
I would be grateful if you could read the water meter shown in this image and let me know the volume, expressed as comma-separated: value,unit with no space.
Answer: 2382248.4163,m³
